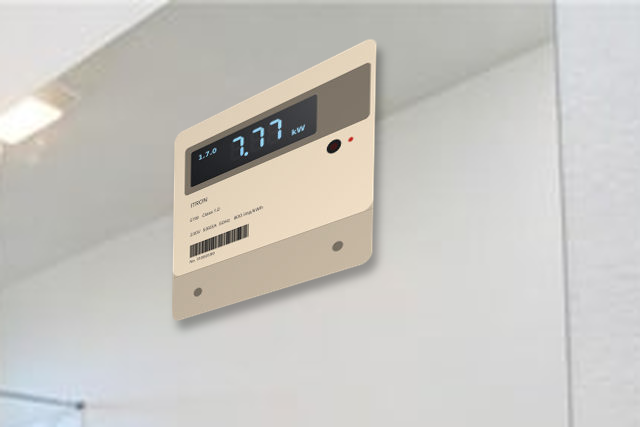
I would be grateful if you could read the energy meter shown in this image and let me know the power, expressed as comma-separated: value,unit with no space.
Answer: 7.77,kW
